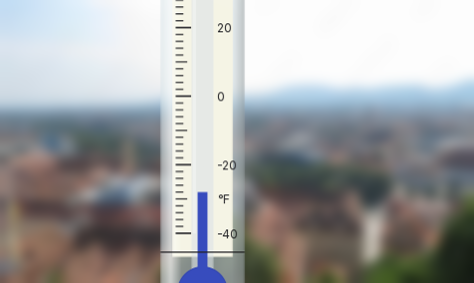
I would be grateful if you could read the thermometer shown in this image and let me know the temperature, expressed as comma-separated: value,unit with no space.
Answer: -28,°F
